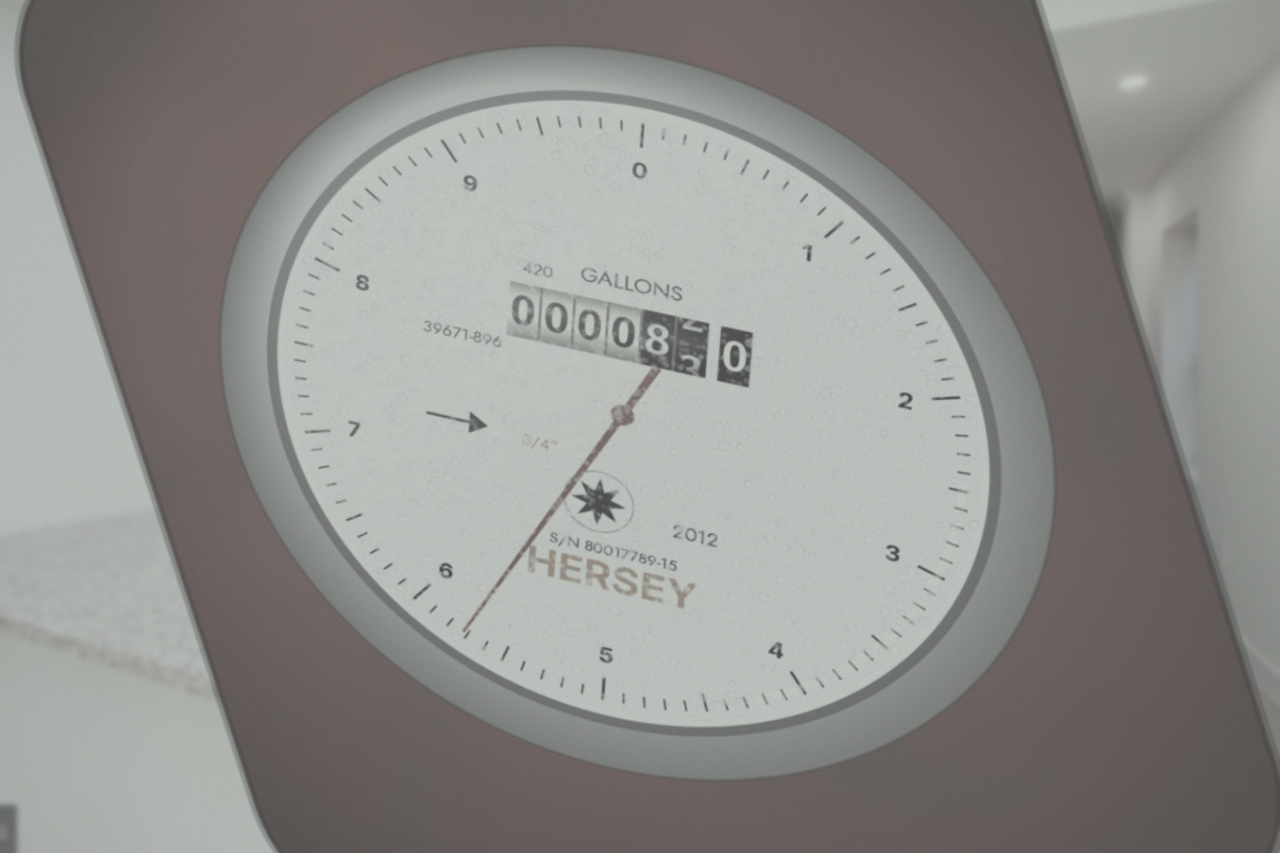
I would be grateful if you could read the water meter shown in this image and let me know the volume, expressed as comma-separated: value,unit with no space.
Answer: 825.7,gal
